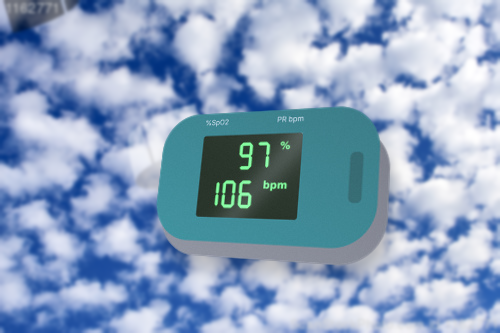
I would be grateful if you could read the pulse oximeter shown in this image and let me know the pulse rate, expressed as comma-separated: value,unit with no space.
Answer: 106,bpm
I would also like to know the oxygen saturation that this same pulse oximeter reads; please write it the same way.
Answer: 97,%
